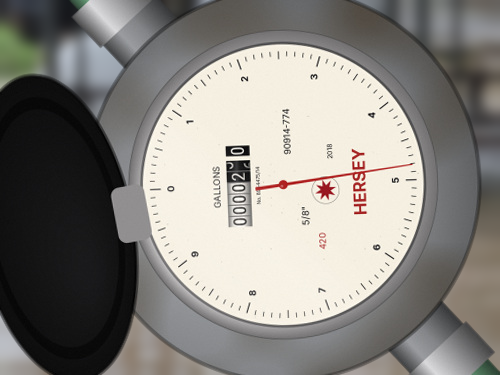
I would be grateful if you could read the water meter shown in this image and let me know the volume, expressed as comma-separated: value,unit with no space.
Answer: 254.8,gal
